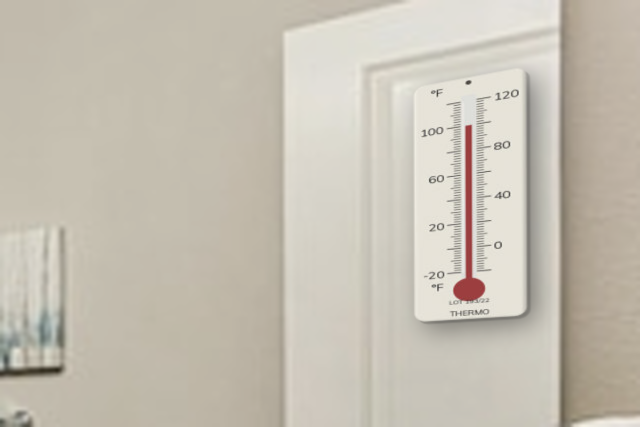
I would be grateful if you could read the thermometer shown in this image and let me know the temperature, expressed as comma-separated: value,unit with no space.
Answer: 100,°F
